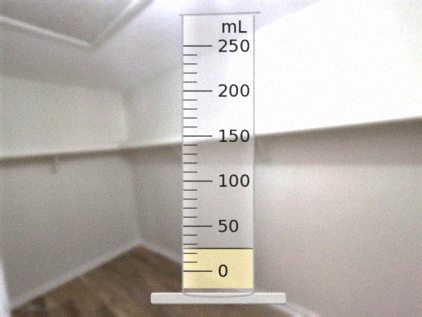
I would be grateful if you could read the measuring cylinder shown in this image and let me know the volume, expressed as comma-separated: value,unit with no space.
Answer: 25,mL
